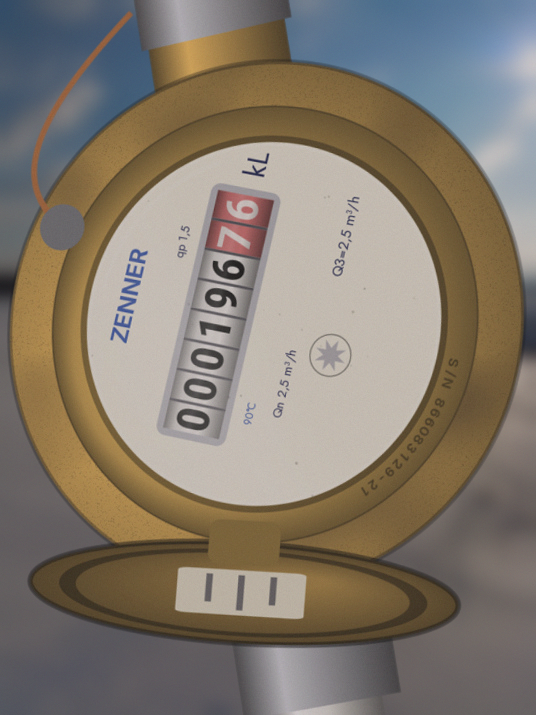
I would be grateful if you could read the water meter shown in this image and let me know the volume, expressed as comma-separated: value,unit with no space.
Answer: 196.76,kL
